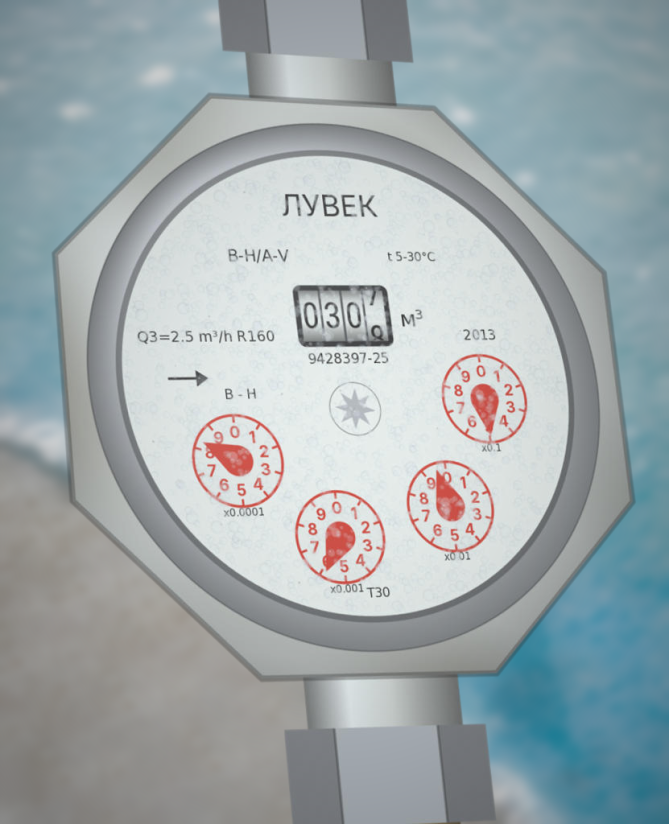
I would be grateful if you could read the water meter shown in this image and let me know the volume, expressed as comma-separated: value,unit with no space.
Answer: 307.4958,m³
